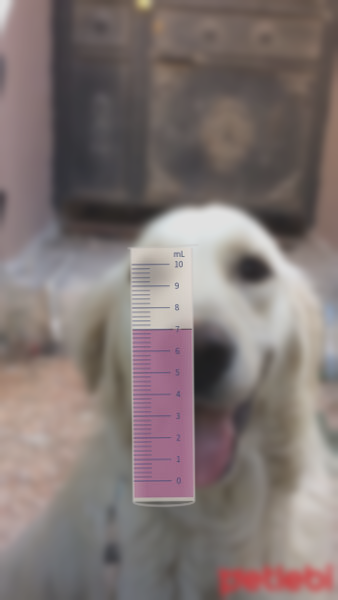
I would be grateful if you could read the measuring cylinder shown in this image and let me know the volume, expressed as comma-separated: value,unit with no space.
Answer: 7,mL
